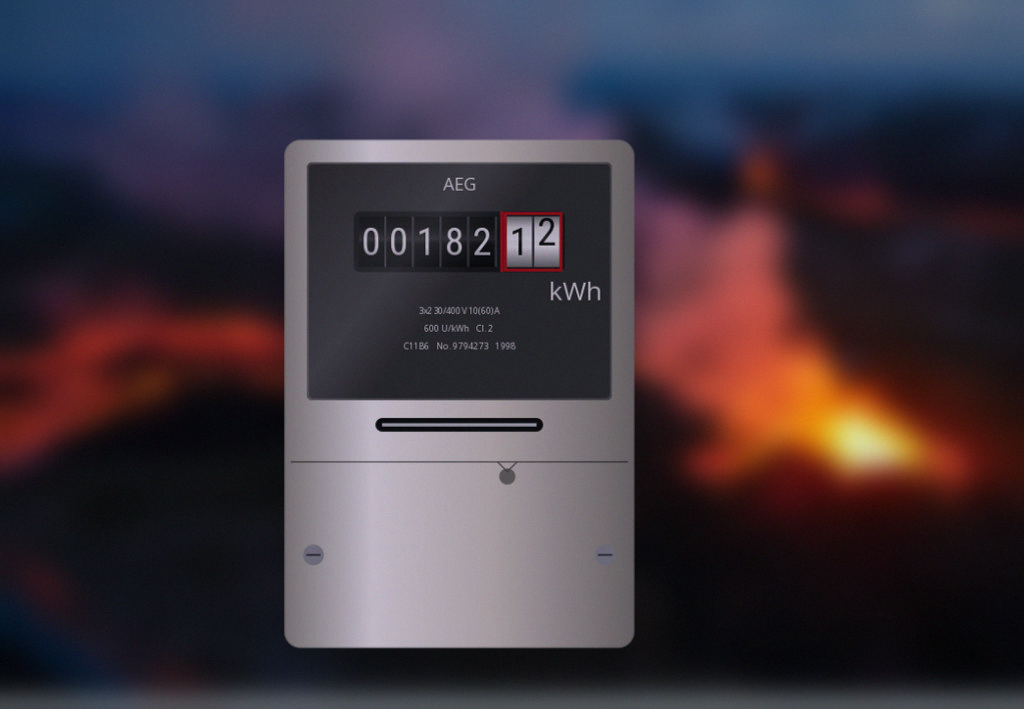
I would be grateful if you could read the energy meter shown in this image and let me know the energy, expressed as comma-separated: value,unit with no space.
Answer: 182.12,kWh
